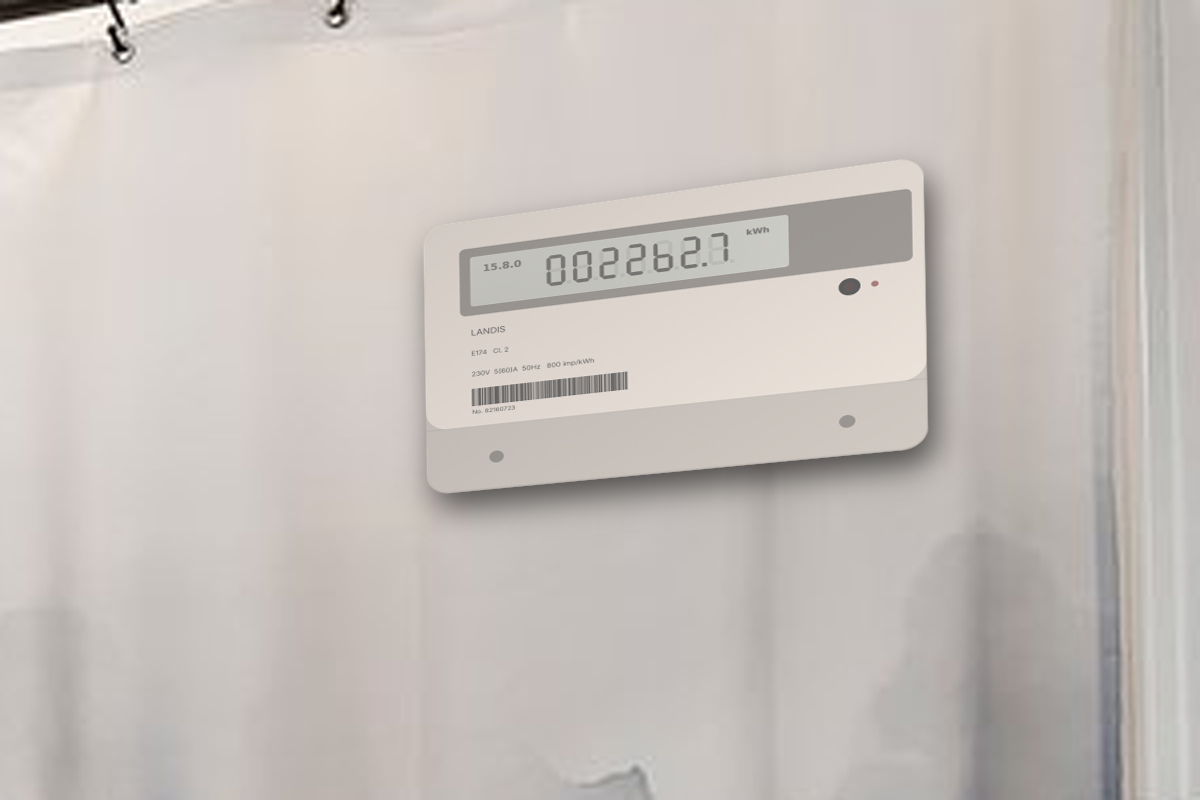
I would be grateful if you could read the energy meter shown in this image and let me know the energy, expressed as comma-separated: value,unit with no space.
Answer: 2262.7,kWh
